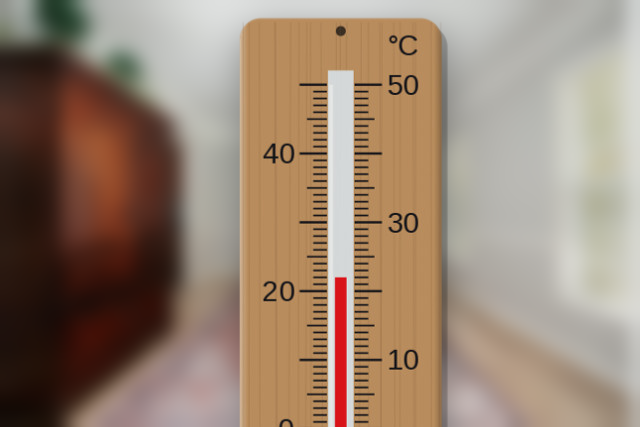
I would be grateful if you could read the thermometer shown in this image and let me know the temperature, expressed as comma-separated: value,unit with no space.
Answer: 22,°C
